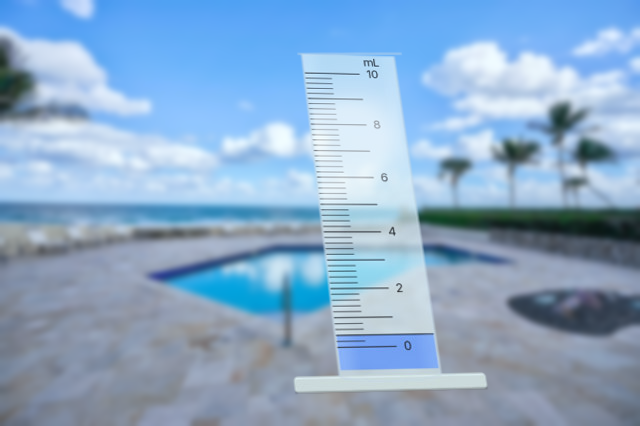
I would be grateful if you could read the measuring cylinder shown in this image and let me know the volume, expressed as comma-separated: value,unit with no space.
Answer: 0.4,mL
